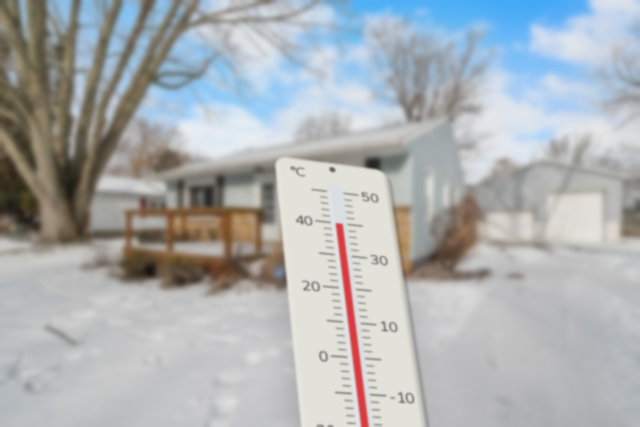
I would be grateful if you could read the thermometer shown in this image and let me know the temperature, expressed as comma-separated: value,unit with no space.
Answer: 40,°C
